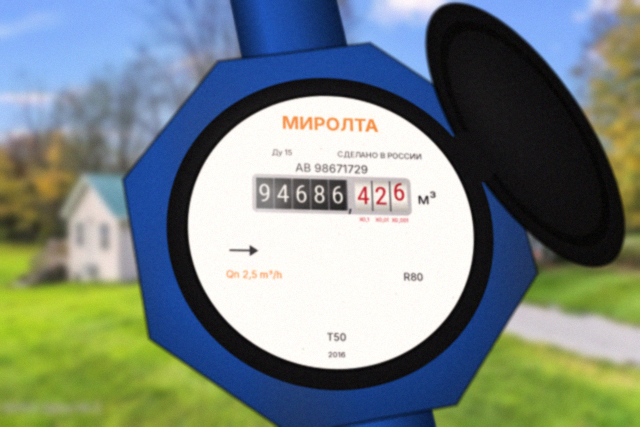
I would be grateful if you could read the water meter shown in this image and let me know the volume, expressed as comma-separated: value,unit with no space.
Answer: 94686.426,m³
